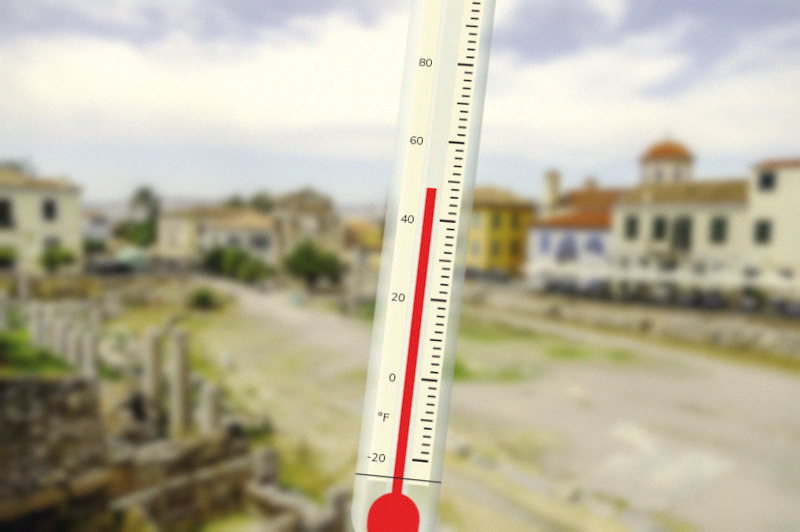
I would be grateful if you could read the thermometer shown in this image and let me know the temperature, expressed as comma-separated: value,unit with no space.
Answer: 48,°F
